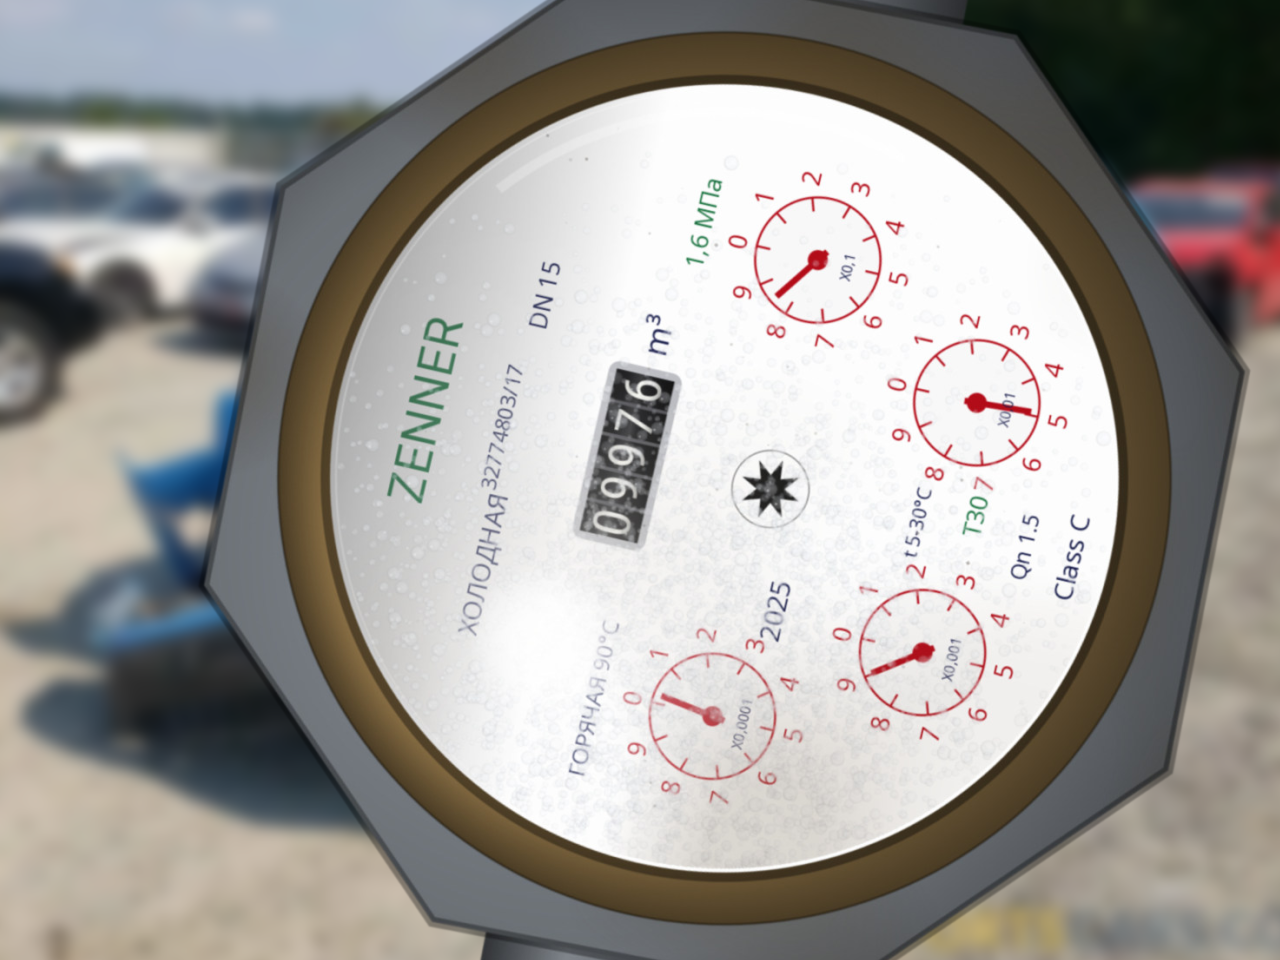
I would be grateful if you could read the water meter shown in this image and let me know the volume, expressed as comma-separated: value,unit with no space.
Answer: 9976.8490,m³
